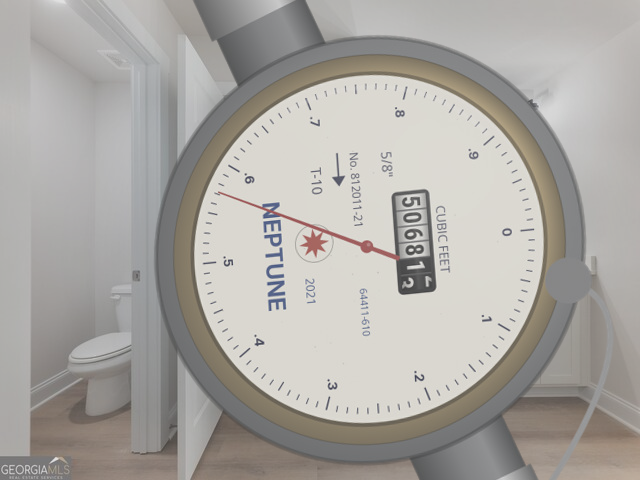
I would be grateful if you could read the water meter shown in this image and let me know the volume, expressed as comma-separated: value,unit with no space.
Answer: 506812.57,ft³
